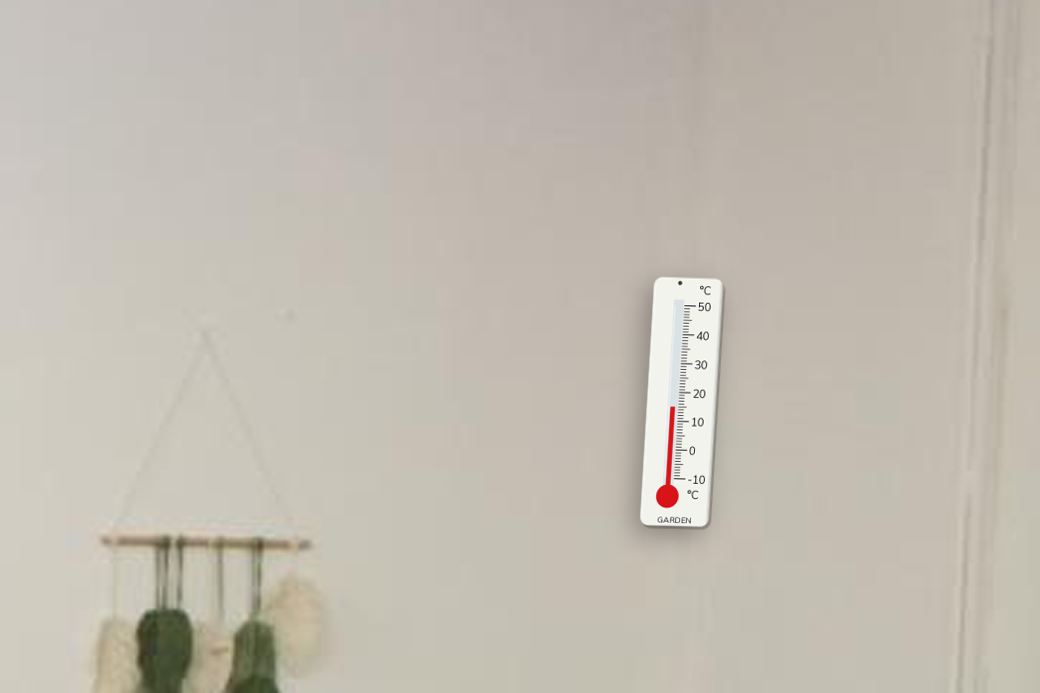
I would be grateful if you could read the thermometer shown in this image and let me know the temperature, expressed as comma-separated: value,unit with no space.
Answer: 15,°C
